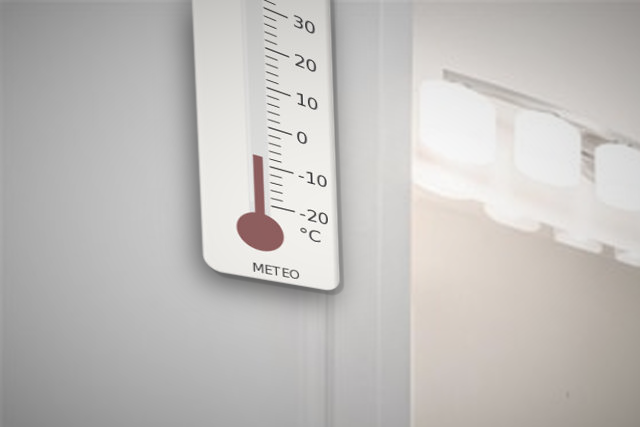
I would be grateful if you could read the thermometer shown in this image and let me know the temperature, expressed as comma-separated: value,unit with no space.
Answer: -8,°C
